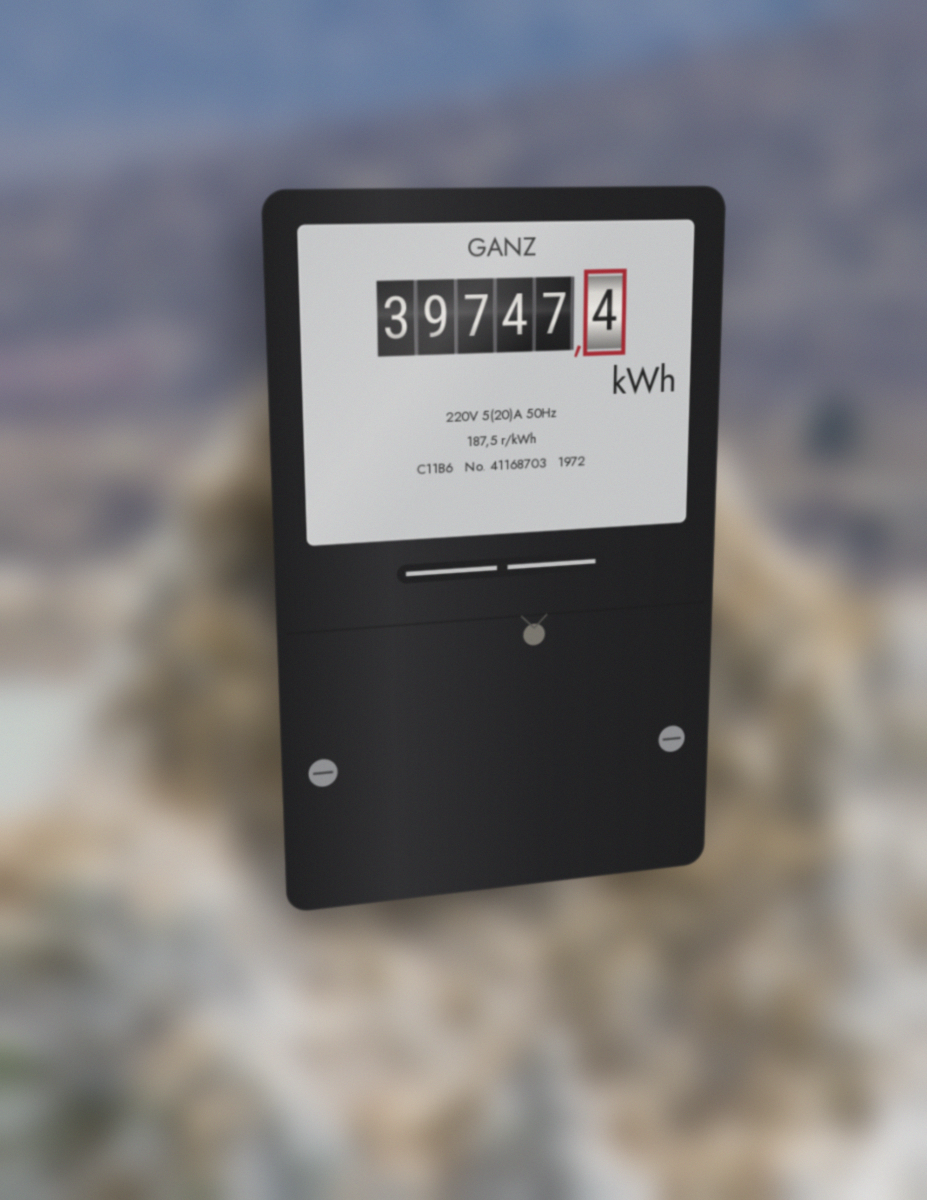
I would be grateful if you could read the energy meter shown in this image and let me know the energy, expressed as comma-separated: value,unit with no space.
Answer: 39747.4,kWh
